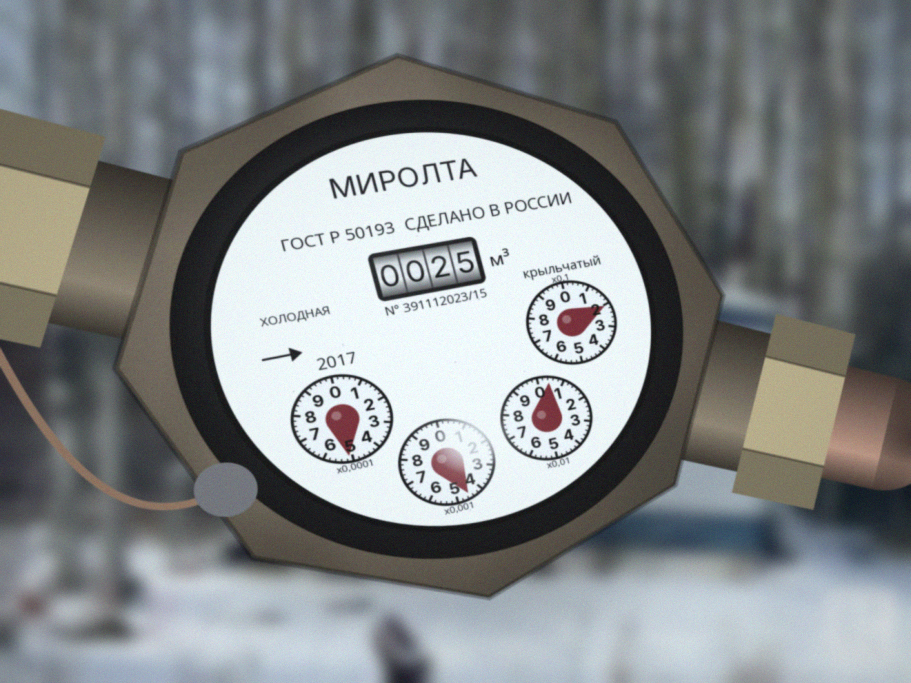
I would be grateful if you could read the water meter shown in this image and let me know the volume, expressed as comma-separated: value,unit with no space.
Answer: 25.2045,m³
